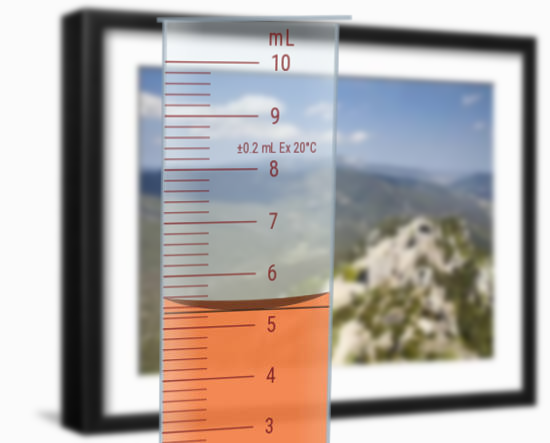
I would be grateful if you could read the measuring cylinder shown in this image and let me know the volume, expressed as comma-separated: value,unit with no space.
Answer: 5.3,mL
